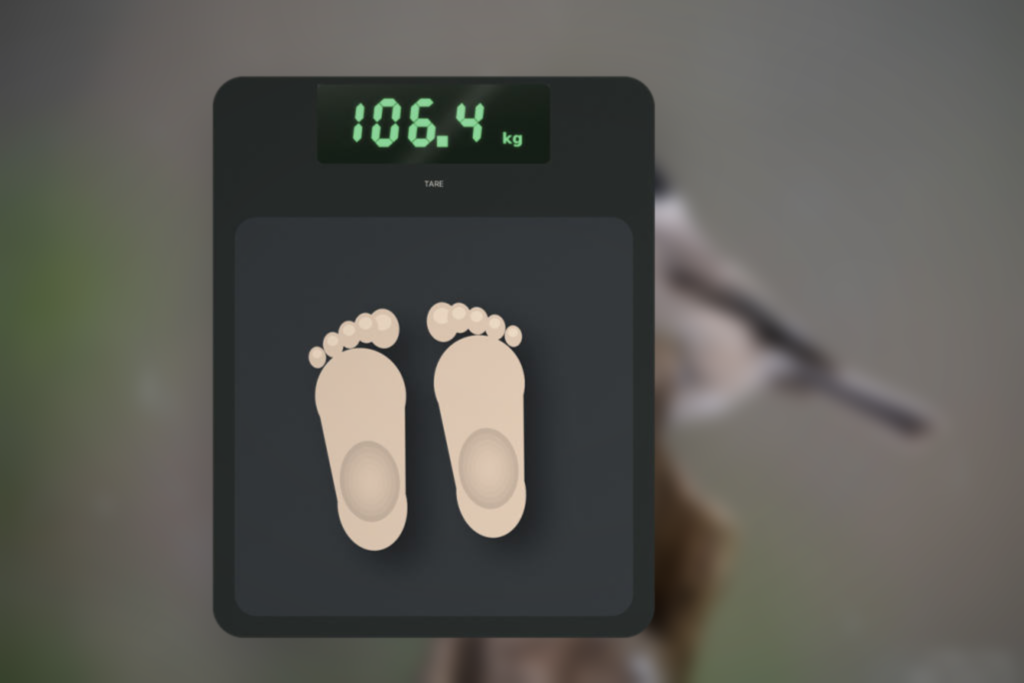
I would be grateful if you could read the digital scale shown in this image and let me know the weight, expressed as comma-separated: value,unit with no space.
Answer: 106.4,kg
